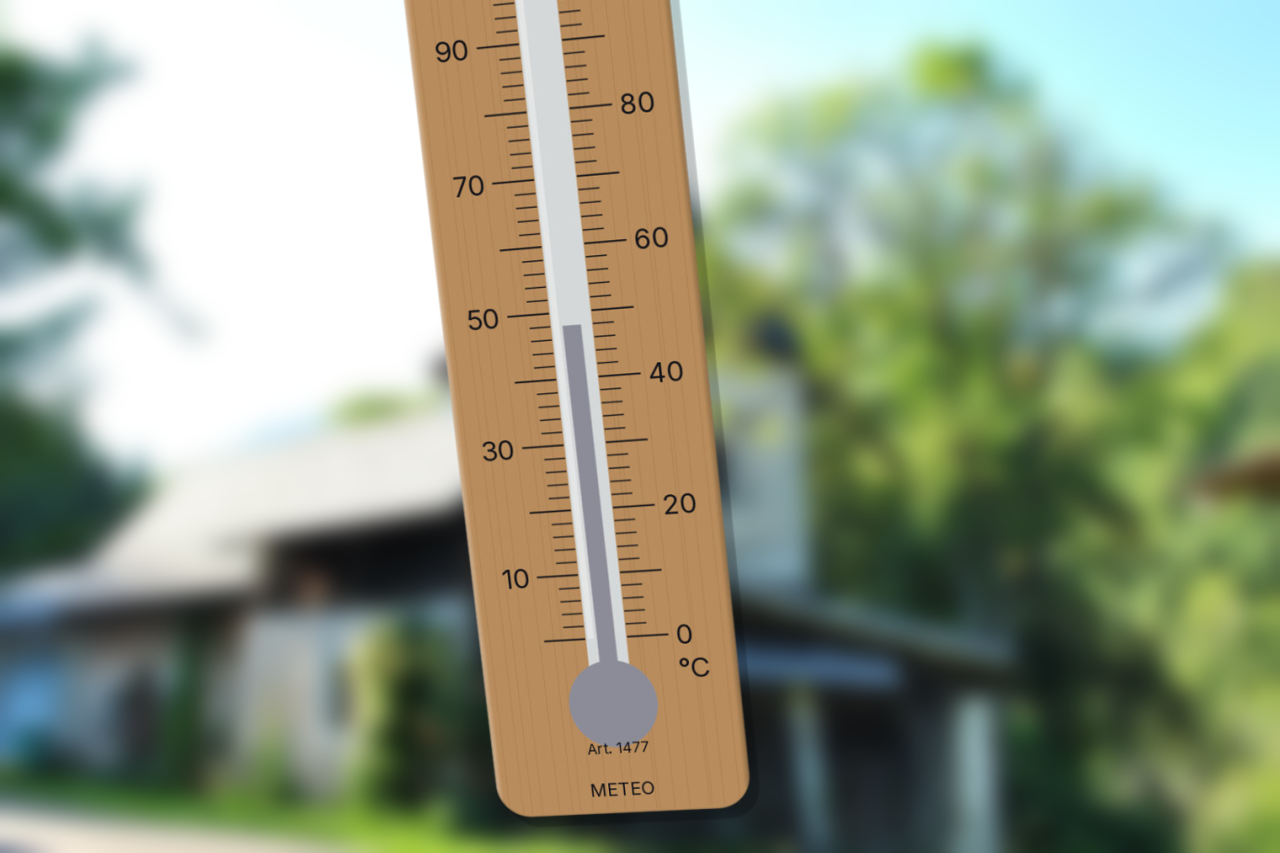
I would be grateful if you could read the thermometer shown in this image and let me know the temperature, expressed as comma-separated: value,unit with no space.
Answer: 48,°C
